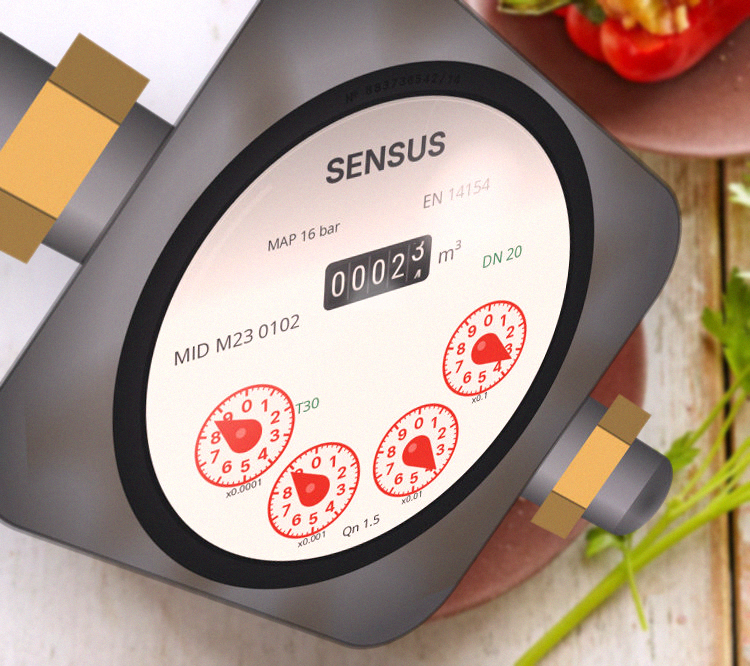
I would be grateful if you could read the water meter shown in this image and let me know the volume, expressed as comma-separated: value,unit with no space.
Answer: 23.3388,m³
